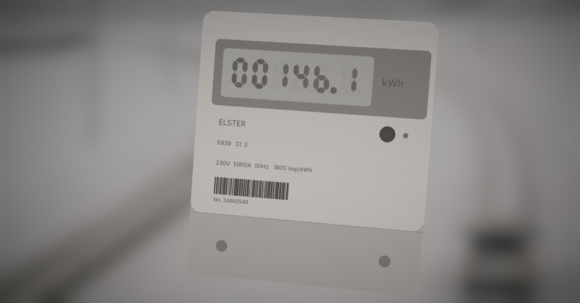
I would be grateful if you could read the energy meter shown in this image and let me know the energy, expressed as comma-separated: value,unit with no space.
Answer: 146.1,kWh
